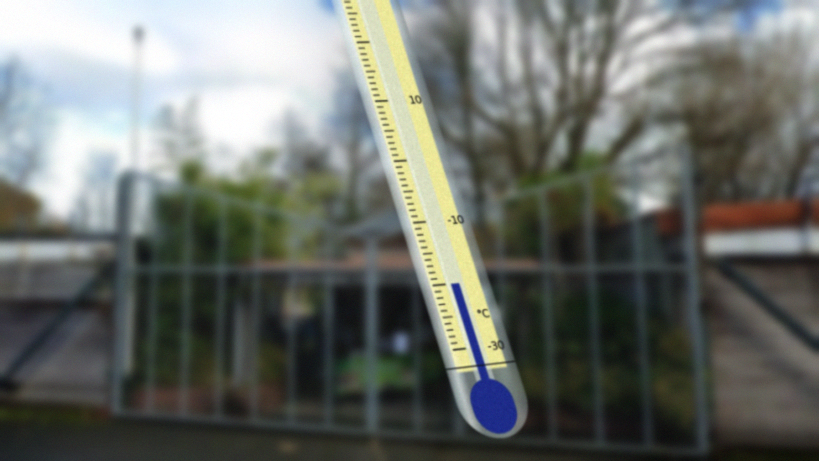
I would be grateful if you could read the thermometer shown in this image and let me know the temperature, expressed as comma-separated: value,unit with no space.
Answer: -20,°C
